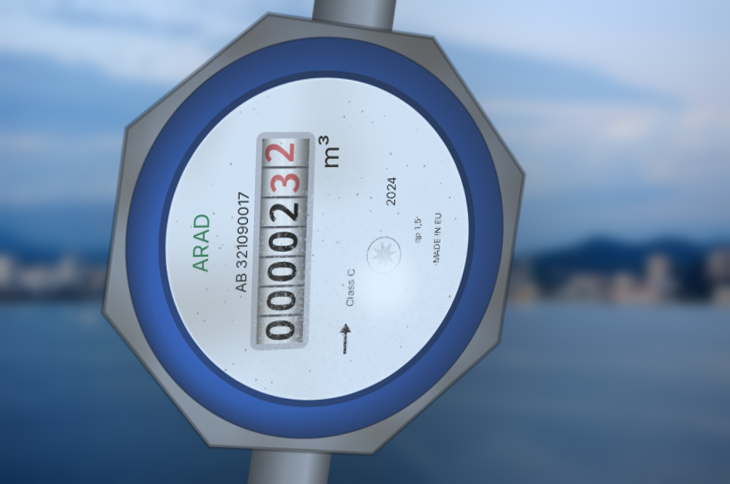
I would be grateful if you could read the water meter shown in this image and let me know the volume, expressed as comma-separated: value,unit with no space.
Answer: 2.32,m³
